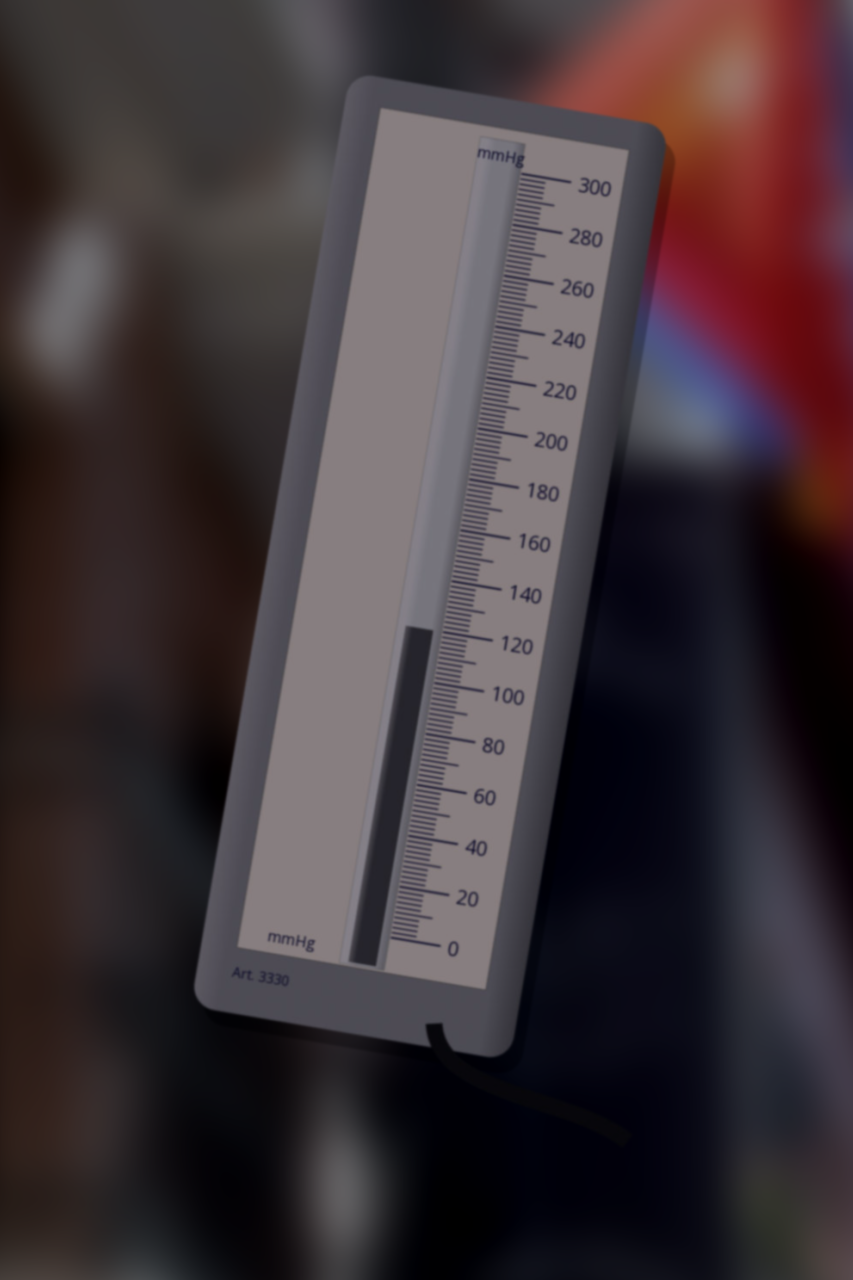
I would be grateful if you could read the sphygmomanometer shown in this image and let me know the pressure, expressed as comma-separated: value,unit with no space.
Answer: 120,mmHg
